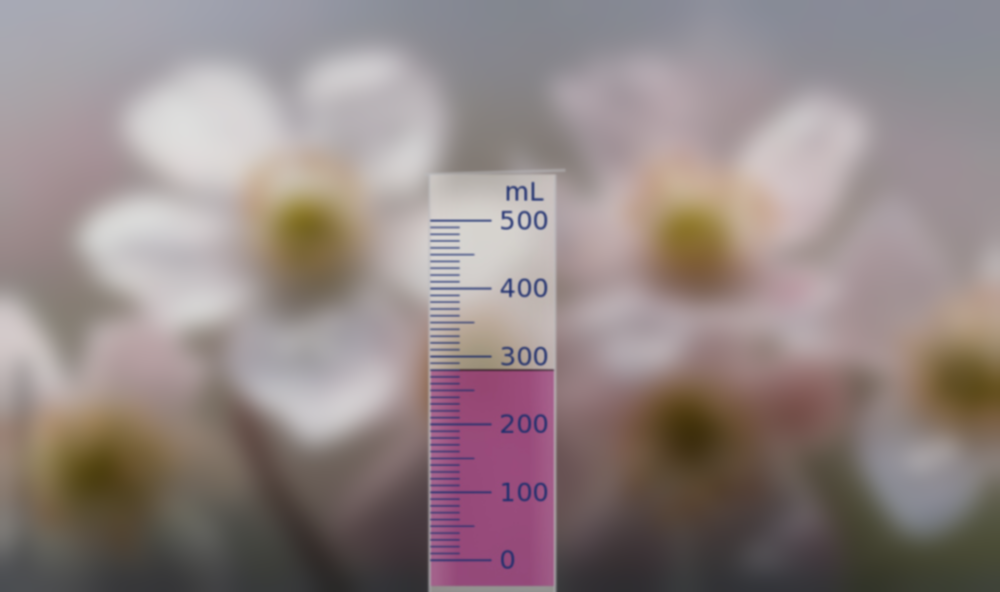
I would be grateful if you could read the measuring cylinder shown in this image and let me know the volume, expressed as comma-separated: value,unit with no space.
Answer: 280,mL
